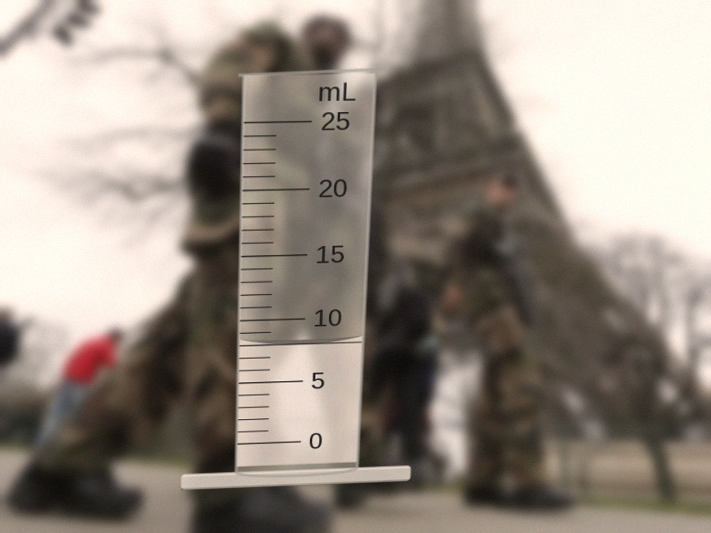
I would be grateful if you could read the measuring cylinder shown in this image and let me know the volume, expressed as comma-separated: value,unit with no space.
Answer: 8,mL
